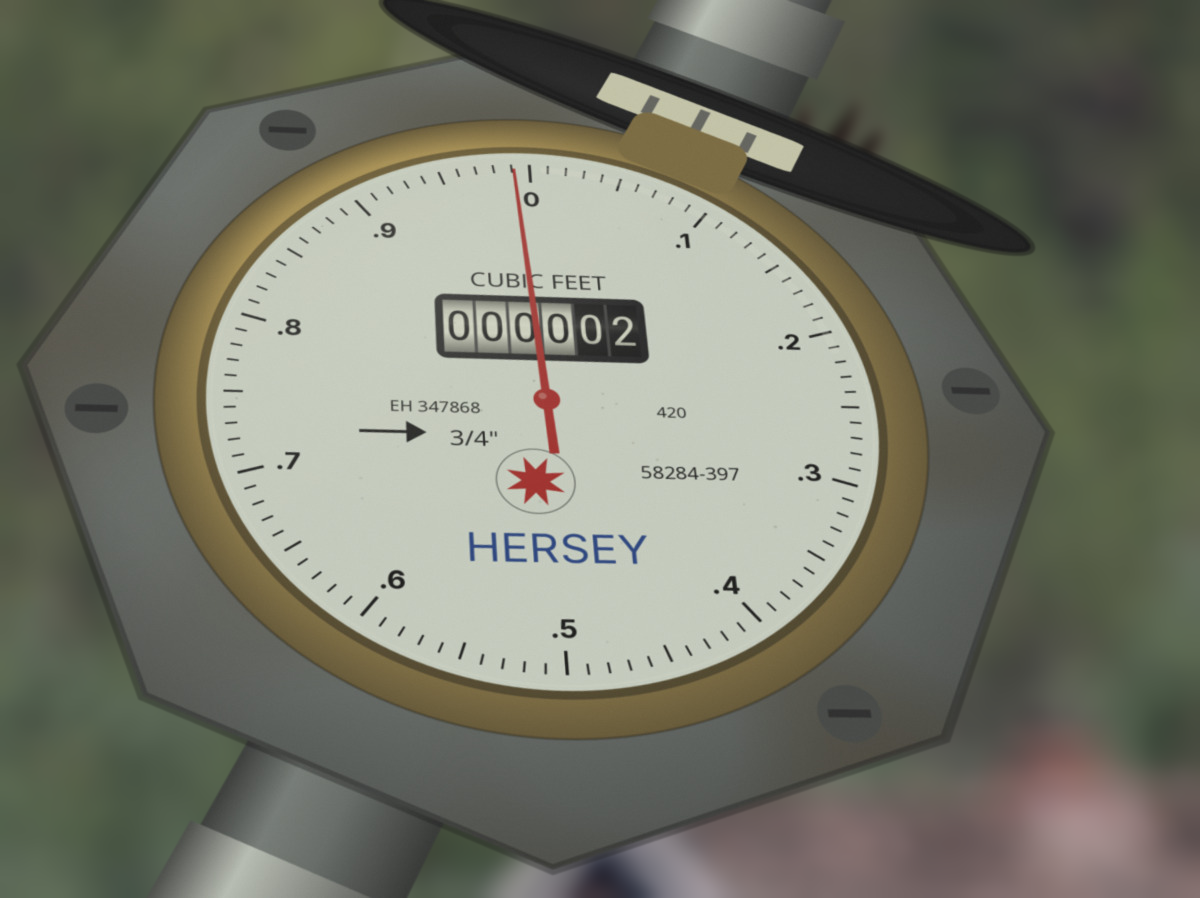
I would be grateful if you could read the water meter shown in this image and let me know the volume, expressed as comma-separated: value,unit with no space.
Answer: 1.99,ft³
